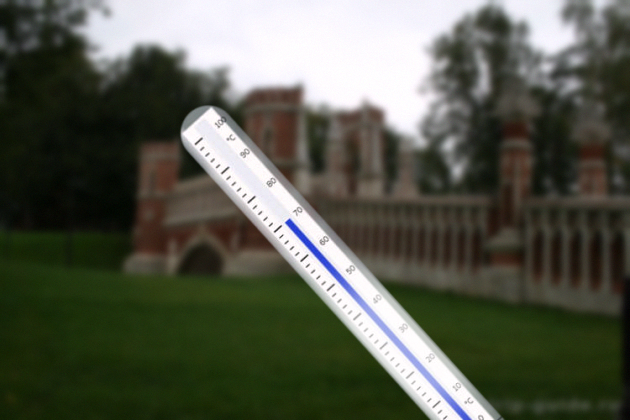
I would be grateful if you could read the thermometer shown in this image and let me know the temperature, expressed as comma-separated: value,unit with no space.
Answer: 70,°C
